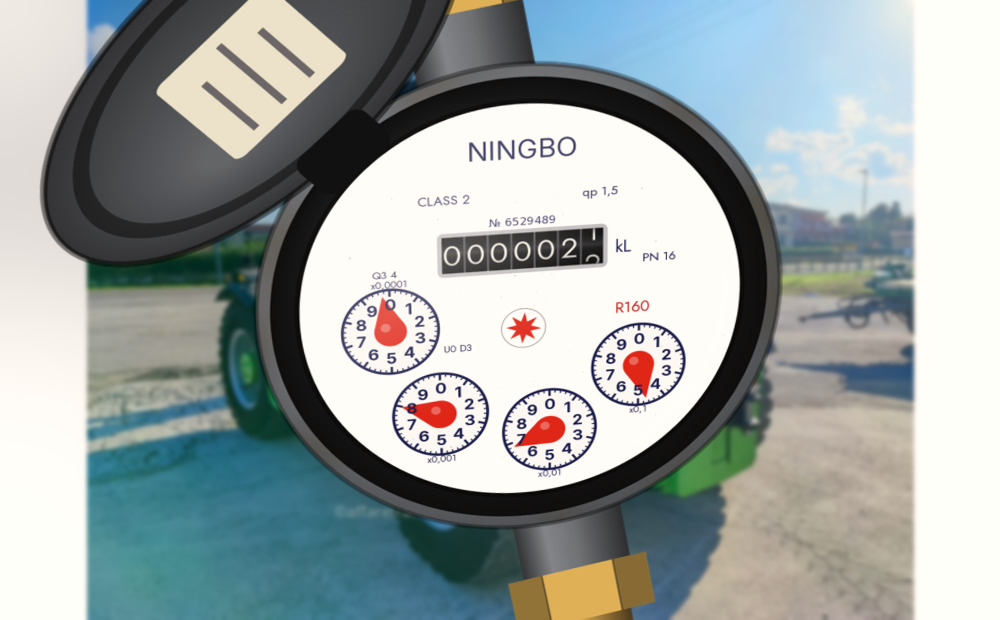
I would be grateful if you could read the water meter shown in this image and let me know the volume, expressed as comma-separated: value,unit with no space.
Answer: 21.4679,kL
